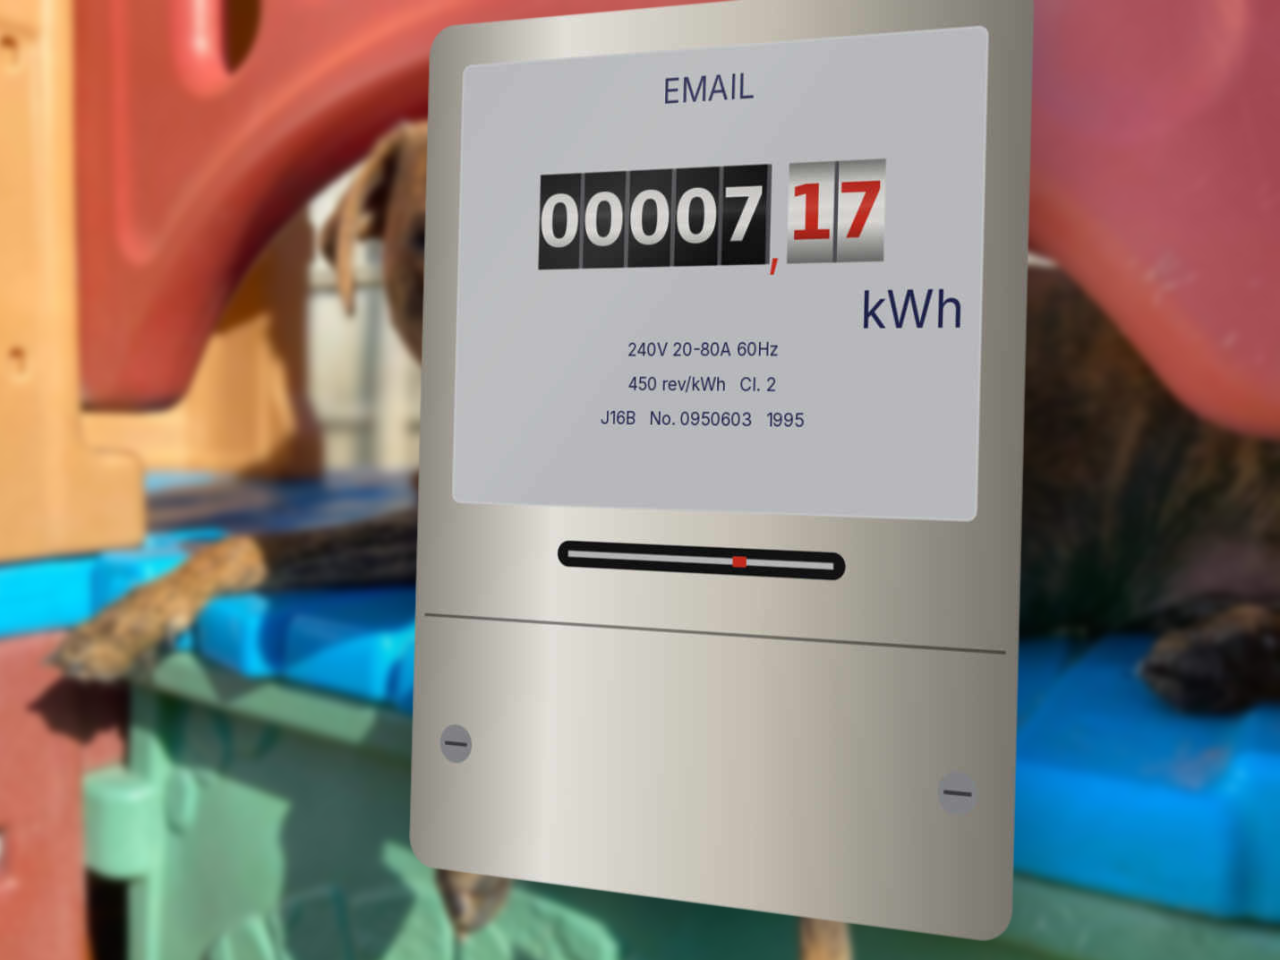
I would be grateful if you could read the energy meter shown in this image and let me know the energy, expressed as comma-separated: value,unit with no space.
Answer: 7.17,kWh
